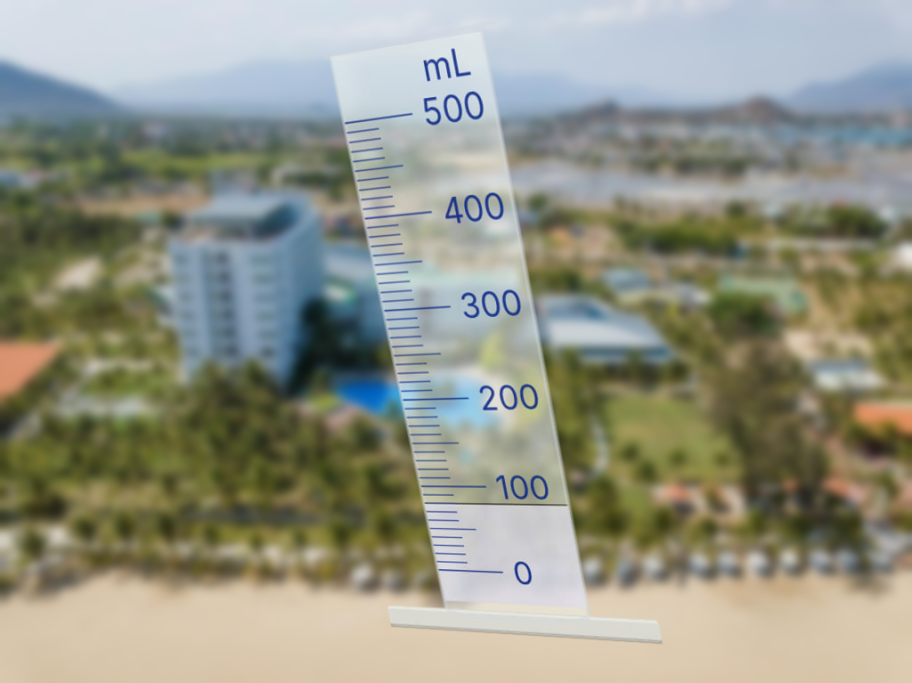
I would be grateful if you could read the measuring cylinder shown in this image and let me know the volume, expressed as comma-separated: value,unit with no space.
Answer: 80,mL
